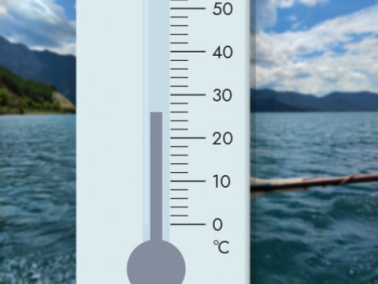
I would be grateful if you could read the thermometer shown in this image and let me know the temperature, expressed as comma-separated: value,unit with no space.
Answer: 26,°C
